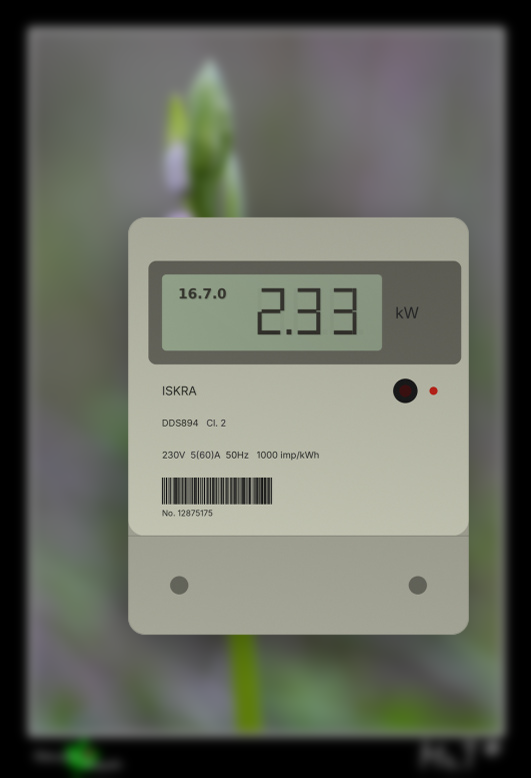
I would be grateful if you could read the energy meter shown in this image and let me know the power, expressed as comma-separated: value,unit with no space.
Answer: 2.33,kW
